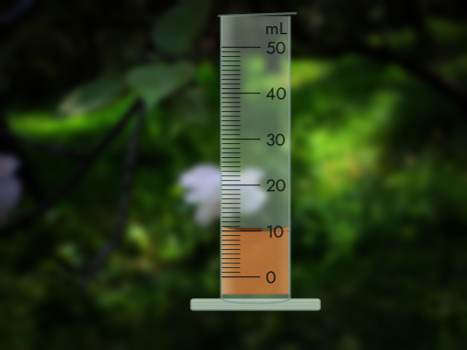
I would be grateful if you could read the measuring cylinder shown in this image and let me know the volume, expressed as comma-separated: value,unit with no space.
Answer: 10,mL
